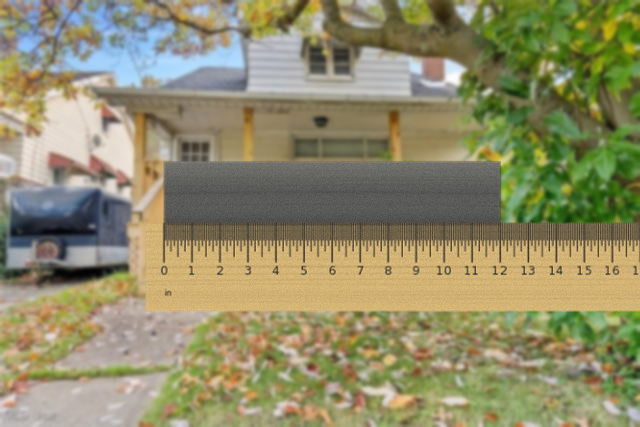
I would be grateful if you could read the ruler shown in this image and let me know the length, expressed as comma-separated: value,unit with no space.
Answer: 12,in
